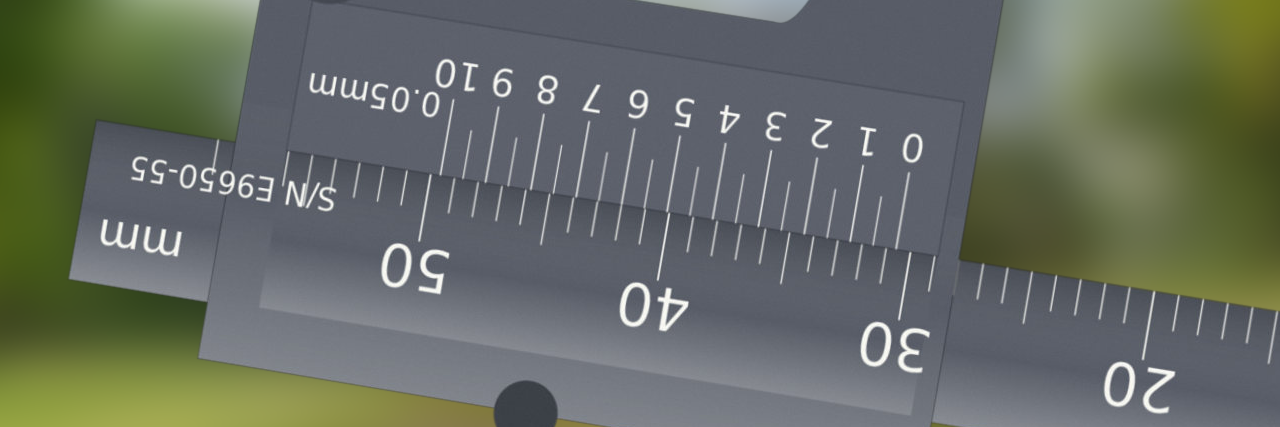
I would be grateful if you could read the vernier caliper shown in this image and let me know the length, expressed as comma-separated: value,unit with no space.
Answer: 30.6,mm
